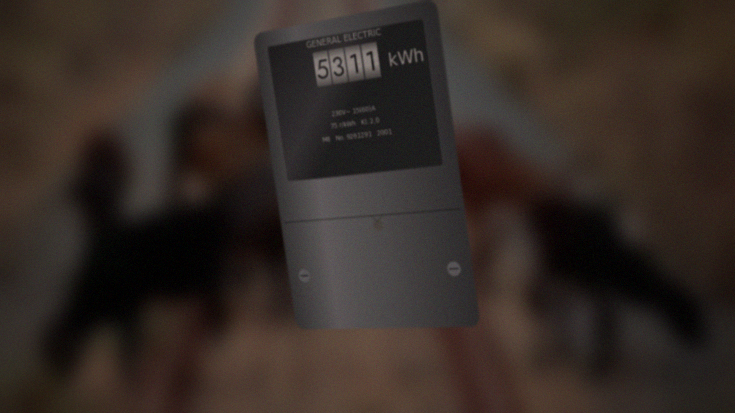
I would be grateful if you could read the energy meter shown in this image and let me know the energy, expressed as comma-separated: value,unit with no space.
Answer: 5311,kWh
